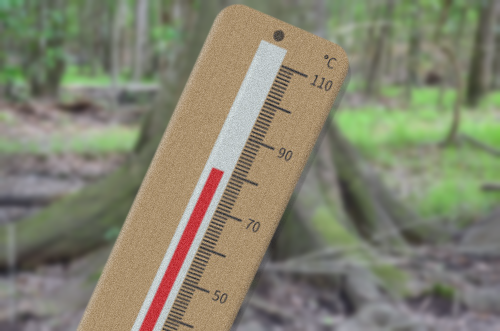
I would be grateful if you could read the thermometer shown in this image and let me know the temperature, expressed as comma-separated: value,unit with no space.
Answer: 80,°C
